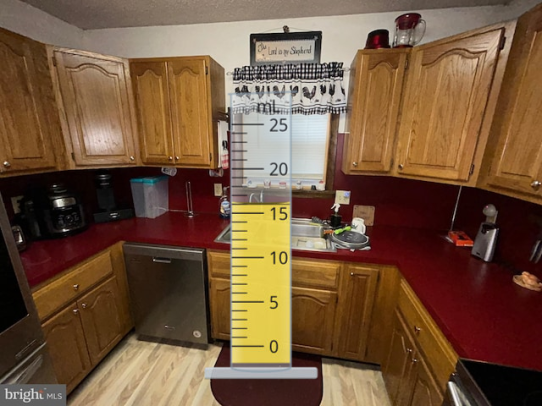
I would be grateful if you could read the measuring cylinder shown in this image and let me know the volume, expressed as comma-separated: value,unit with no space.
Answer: 16,mL
